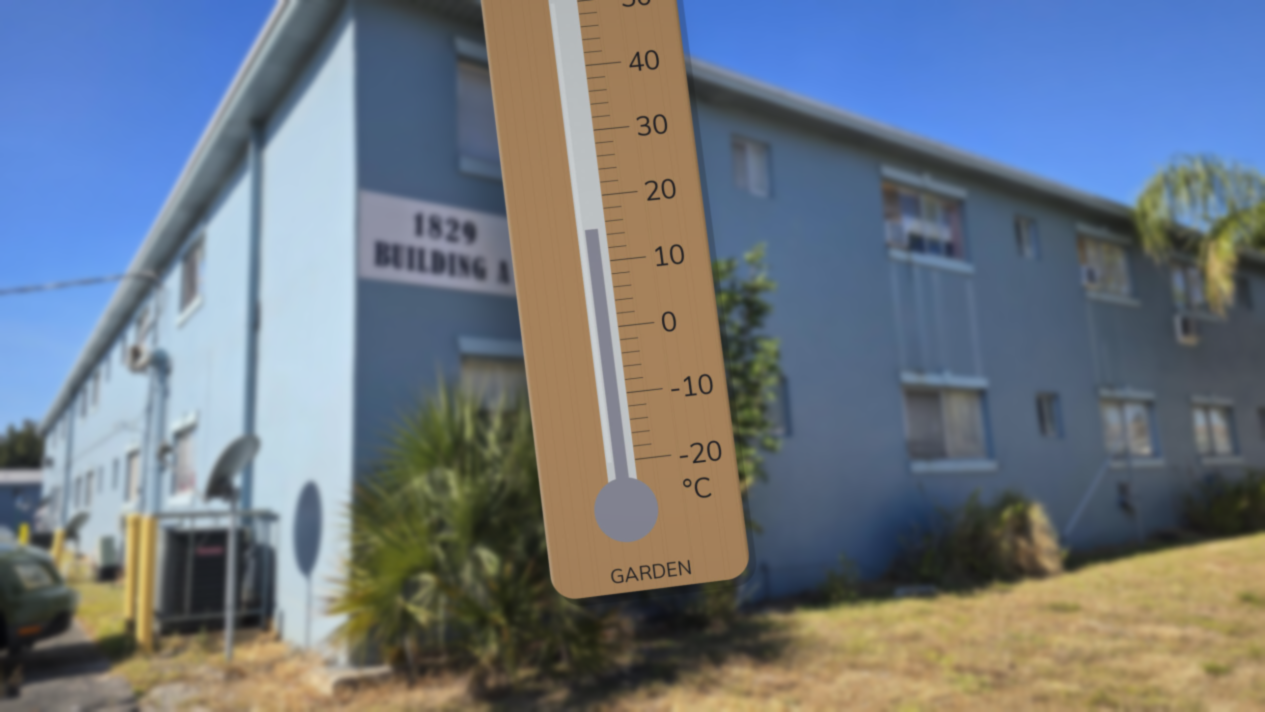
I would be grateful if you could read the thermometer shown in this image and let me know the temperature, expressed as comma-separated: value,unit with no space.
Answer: 15,°C
